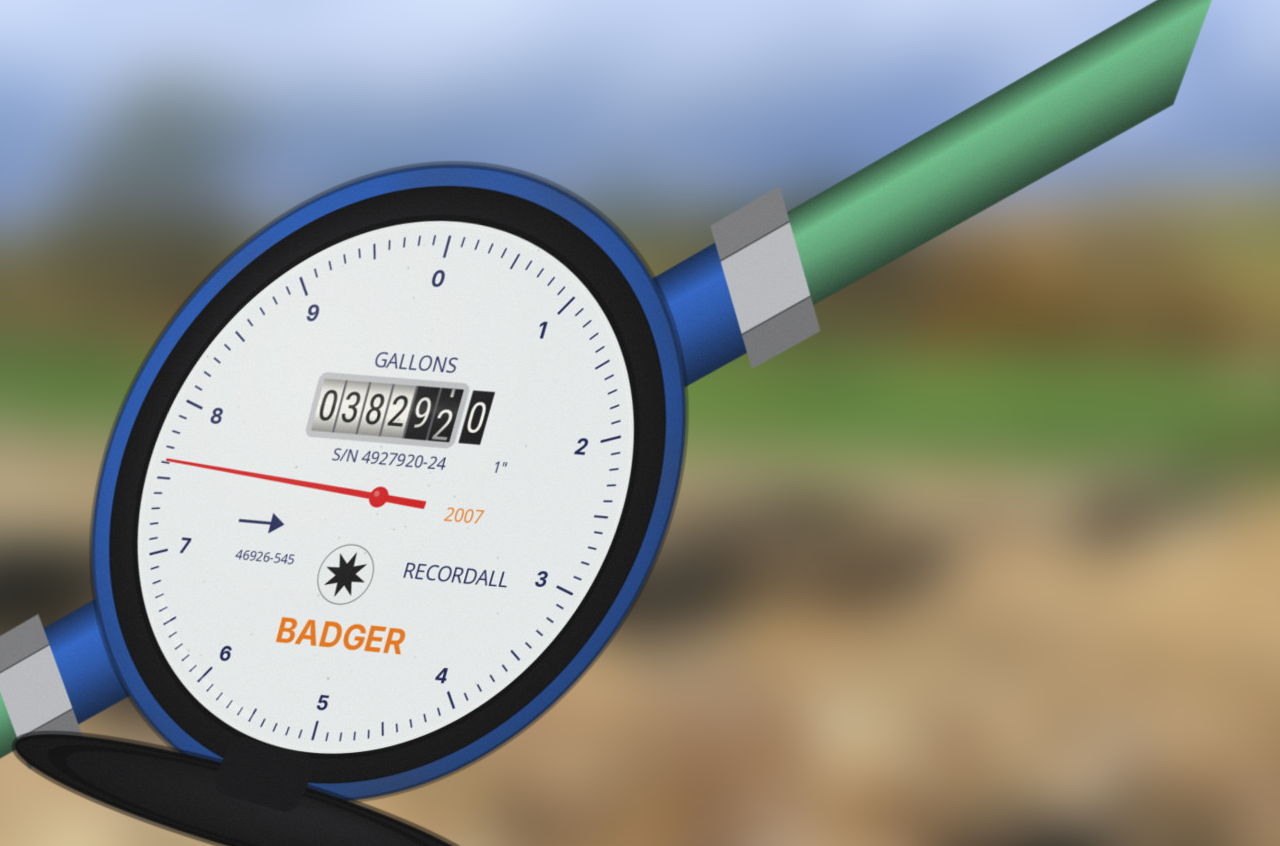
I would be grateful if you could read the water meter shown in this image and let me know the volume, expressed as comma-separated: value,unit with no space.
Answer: 382917.6,gal
